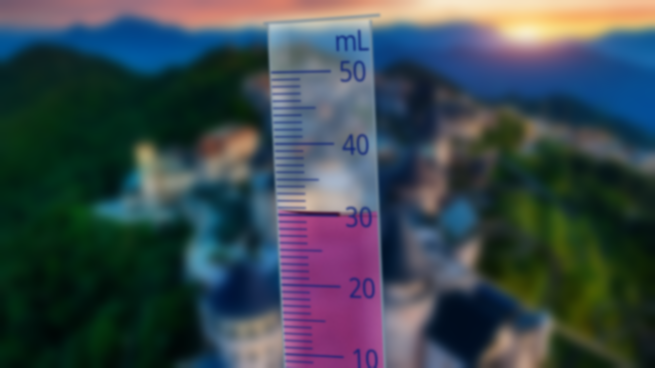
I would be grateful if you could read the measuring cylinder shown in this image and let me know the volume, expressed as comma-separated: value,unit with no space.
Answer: 30,mL
